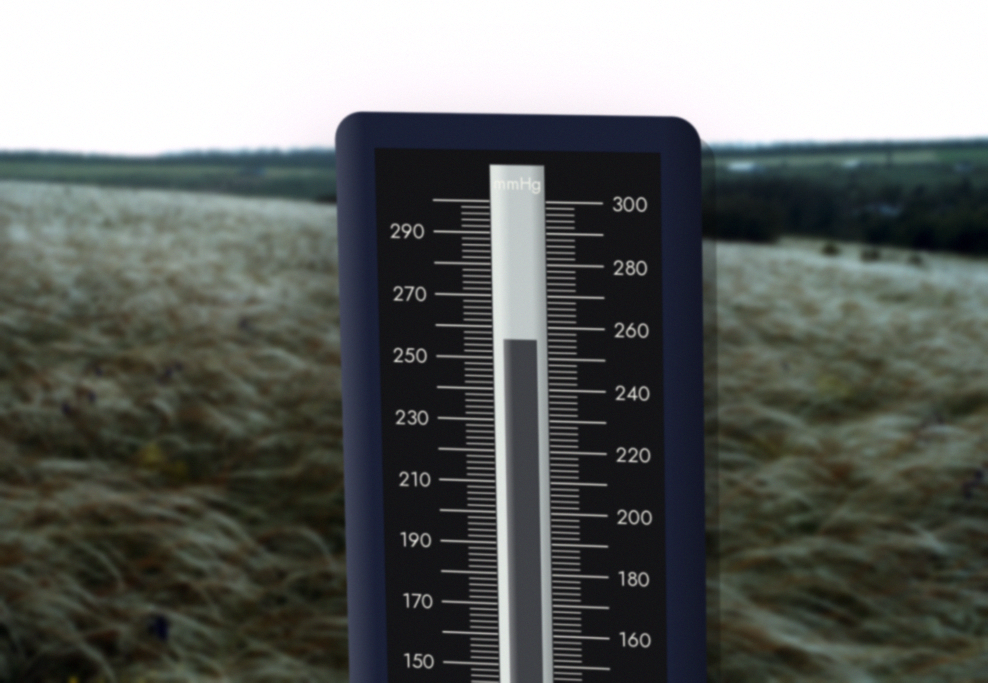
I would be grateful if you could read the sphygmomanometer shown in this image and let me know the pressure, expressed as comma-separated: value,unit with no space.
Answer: 256,mmHg
